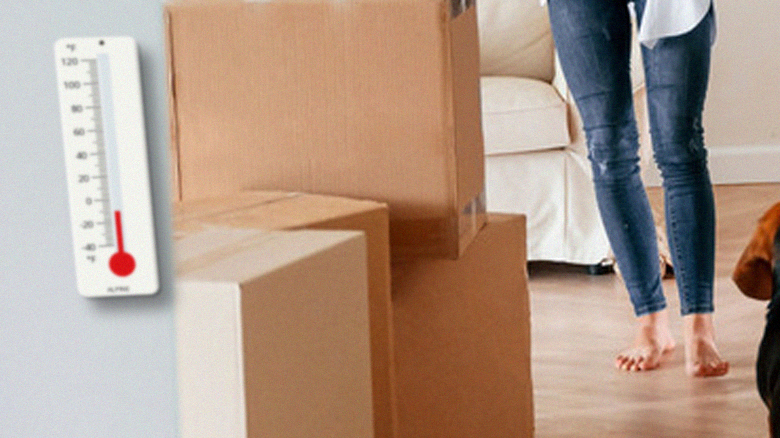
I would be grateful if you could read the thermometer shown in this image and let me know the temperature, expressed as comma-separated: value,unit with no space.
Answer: -10,°F
